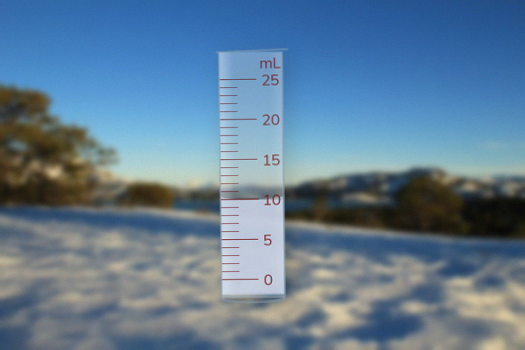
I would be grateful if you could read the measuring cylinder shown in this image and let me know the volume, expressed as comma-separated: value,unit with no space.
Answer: 10,mL
